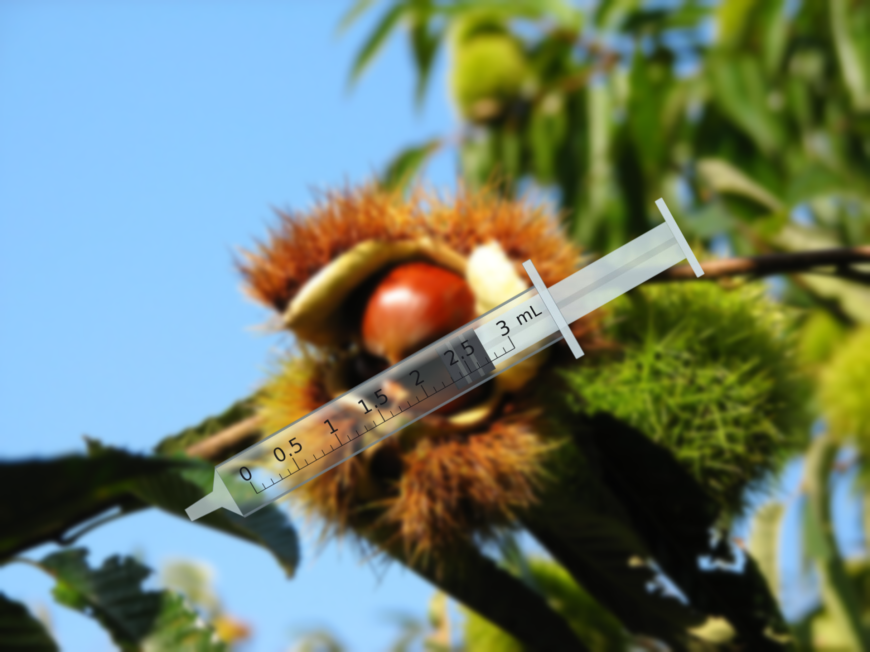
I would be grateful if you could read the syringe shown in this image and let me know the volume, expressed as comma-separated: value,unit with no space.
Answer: 2.3,mL
